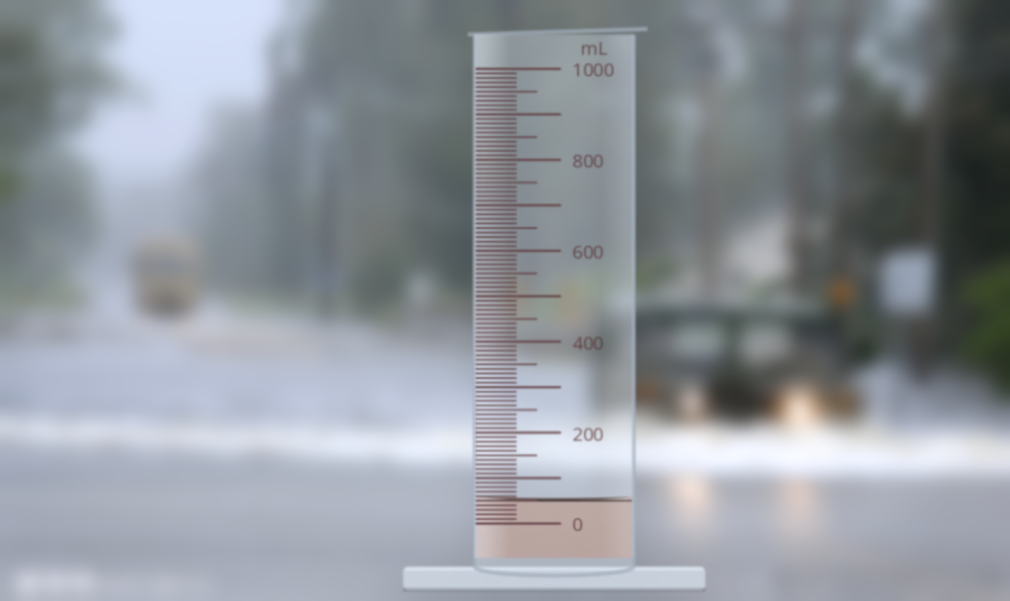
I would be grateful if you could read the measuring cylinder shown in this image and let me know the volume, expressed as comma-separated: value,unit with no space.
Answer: 50,mL
